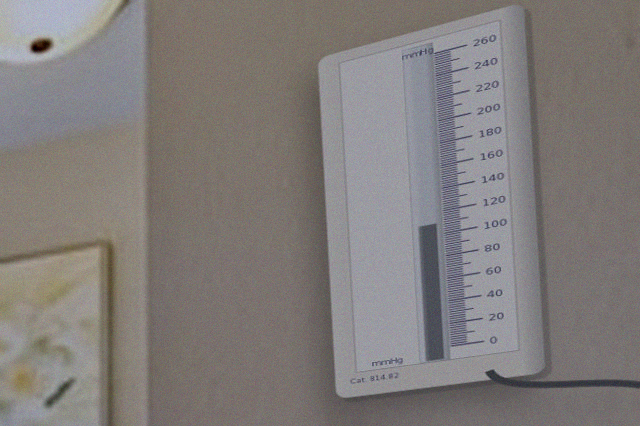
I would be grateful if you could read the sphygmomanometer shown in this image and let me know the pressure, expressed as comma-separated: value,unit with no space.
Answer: 110,mmHg
